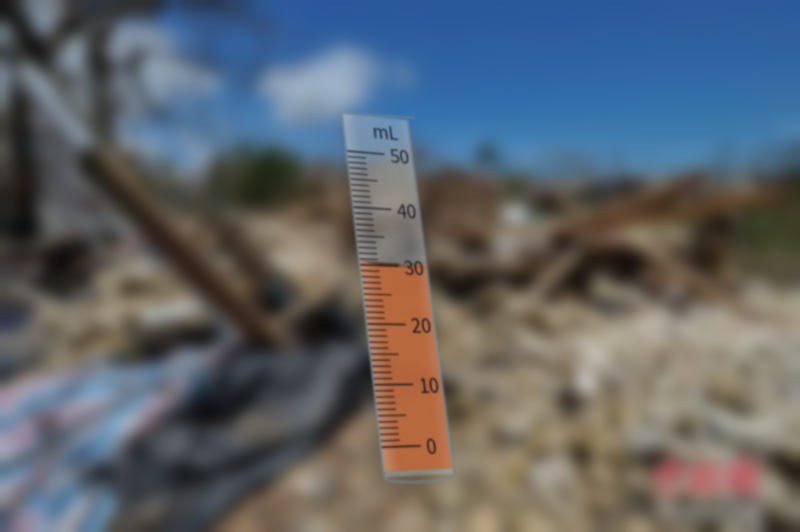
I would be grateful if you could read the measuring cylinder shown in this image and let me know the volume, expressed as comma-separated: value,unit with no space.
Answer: 30,mL
